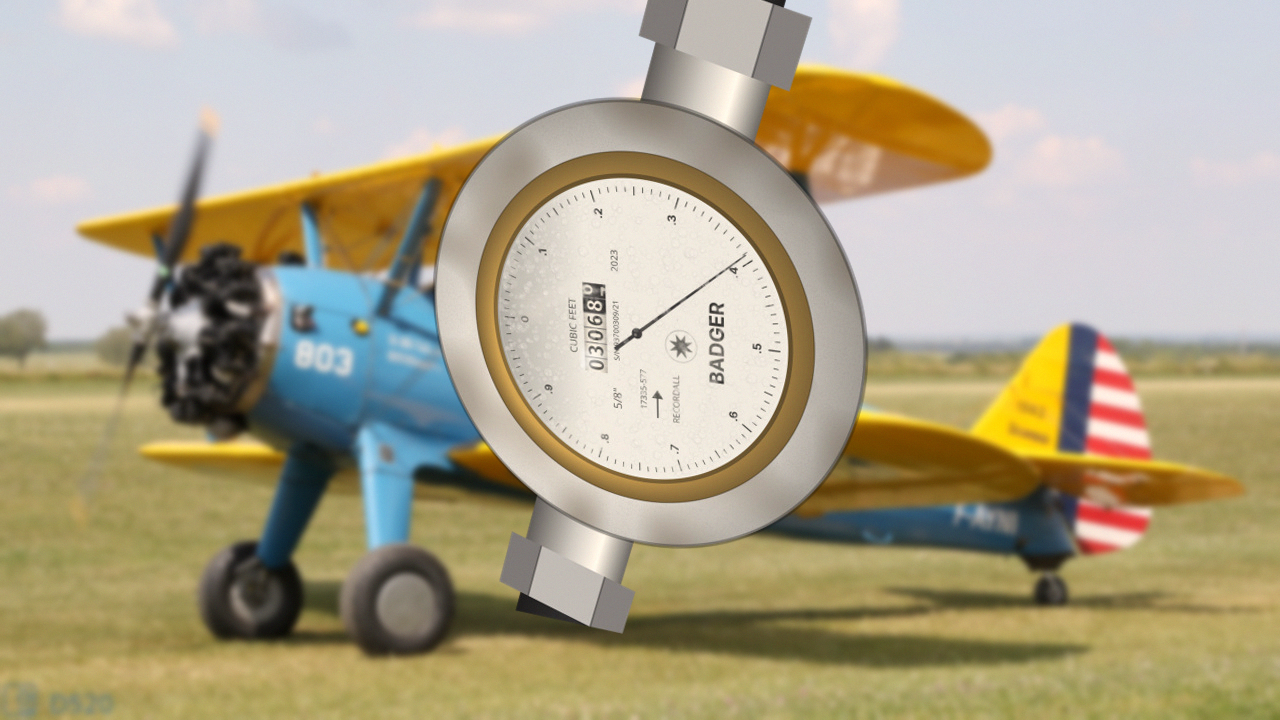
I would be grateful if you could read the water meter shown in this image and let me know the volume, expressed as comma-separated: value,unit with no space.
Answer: 30686.39,ft³
